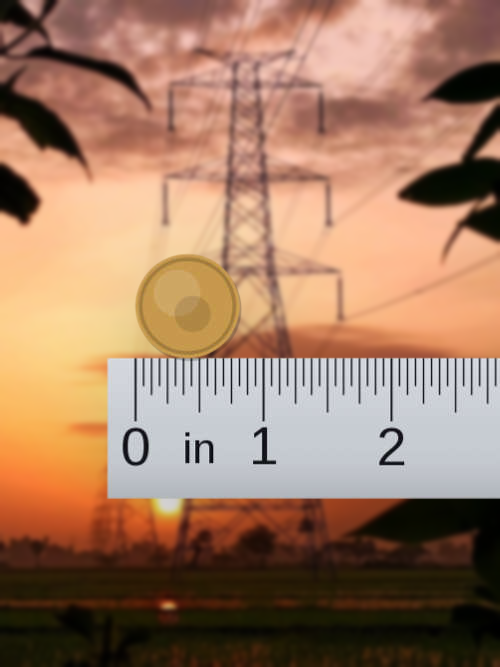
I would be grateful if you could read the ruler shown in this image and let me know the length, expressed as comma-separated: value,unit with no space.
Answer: 0.8125,in
